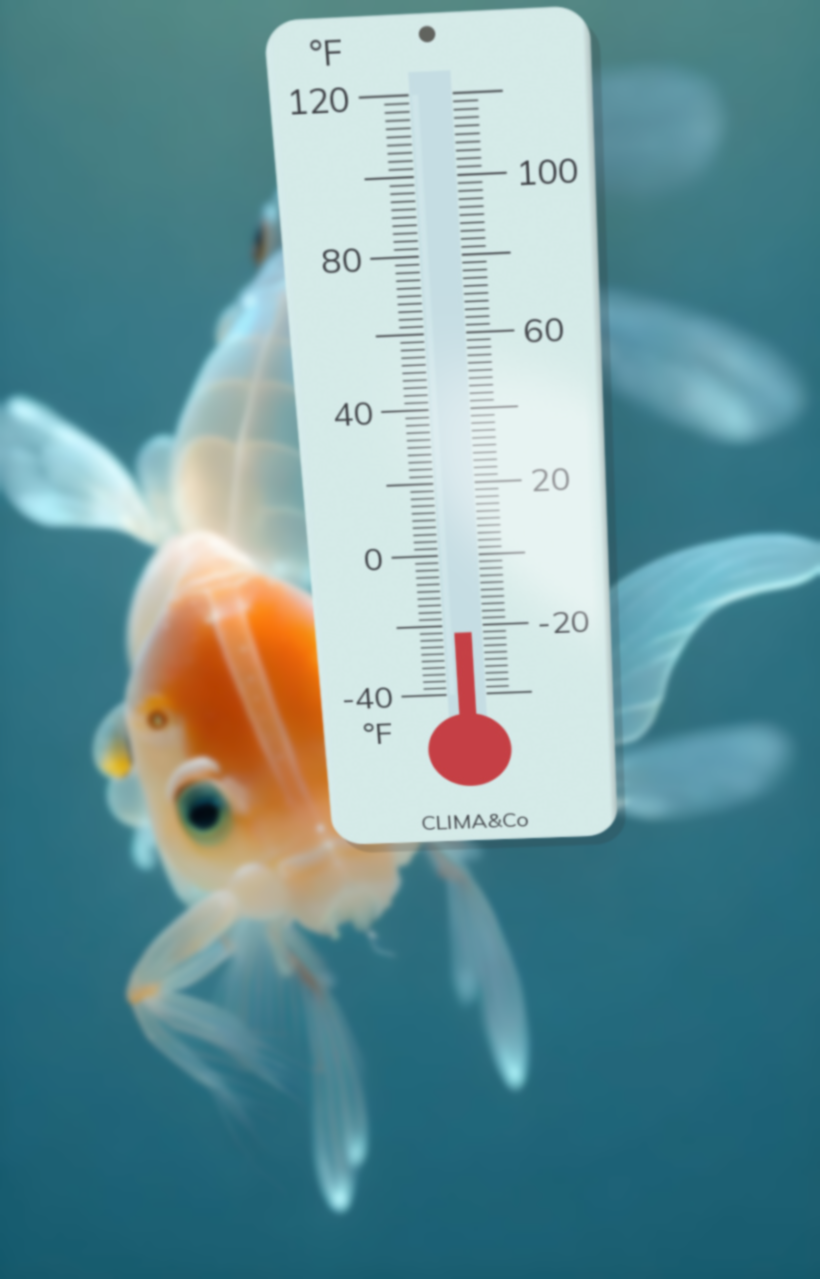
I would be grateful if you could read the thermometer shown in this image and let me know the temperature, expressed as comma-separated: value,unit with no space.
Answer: -22,°F
